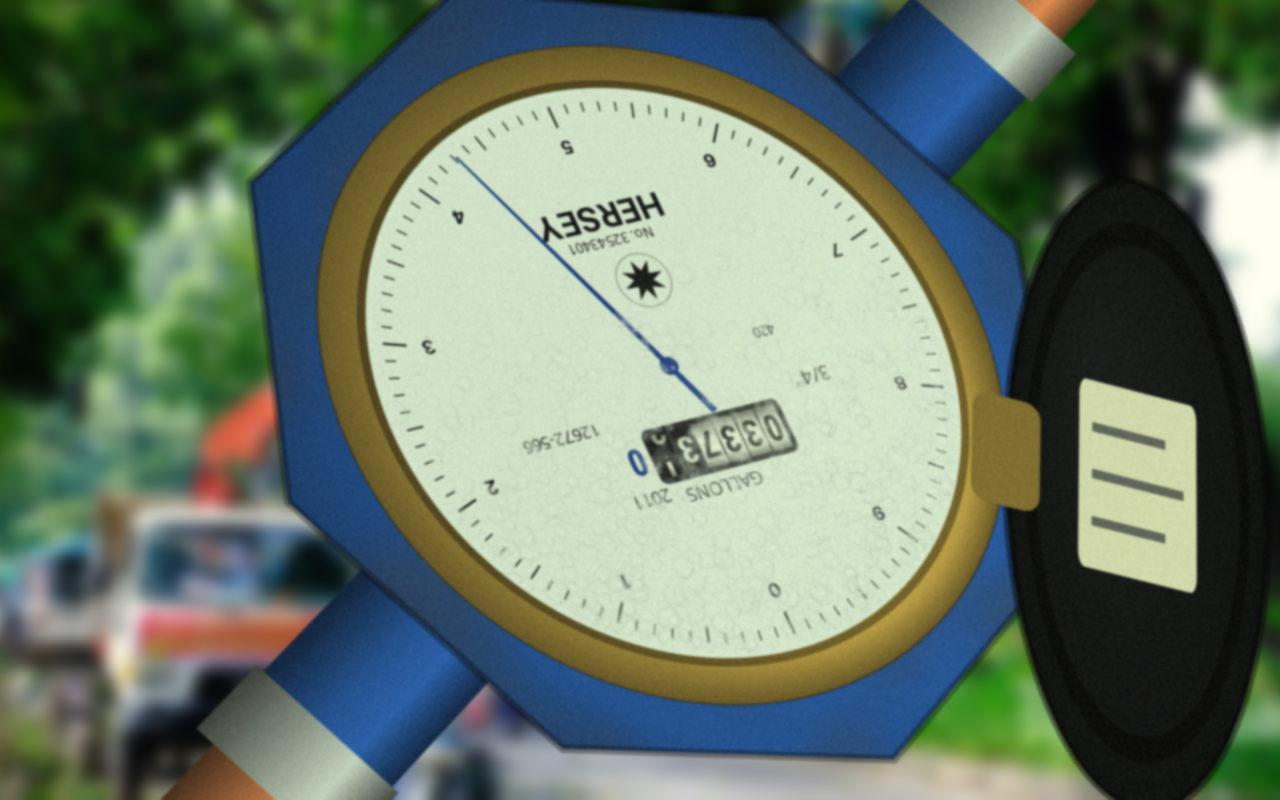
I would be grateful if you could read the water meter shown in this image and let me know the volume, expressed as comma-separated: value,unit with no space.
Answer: 337314.3,gal
